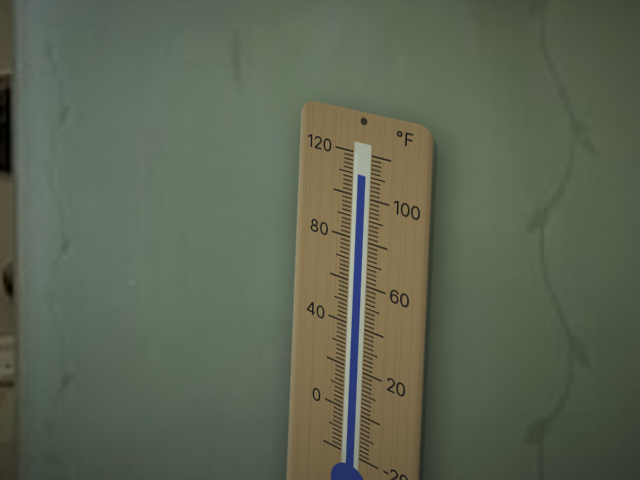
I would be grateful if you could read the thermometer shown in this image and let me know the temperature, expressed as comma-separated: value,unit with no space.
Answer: 110,°F
